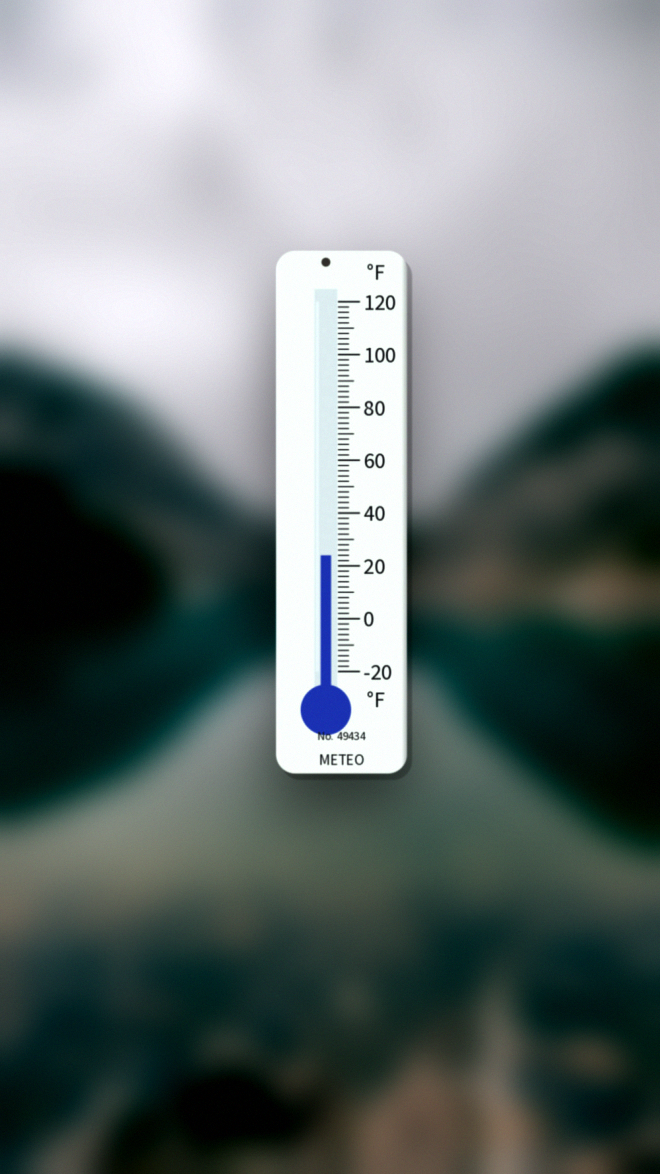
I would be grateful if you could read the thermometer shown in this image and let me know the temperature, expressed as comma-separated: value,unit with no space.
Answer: 24,°F
